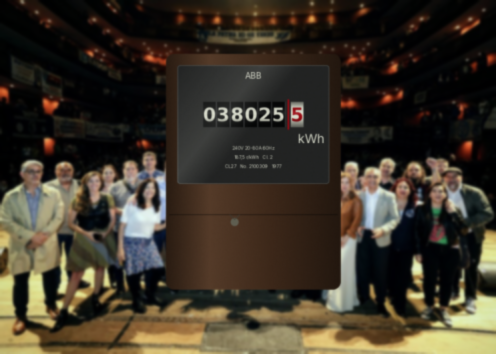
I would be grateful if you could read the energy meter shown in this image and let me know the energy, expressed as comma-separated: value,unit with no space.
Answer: 38025.5,kWh
